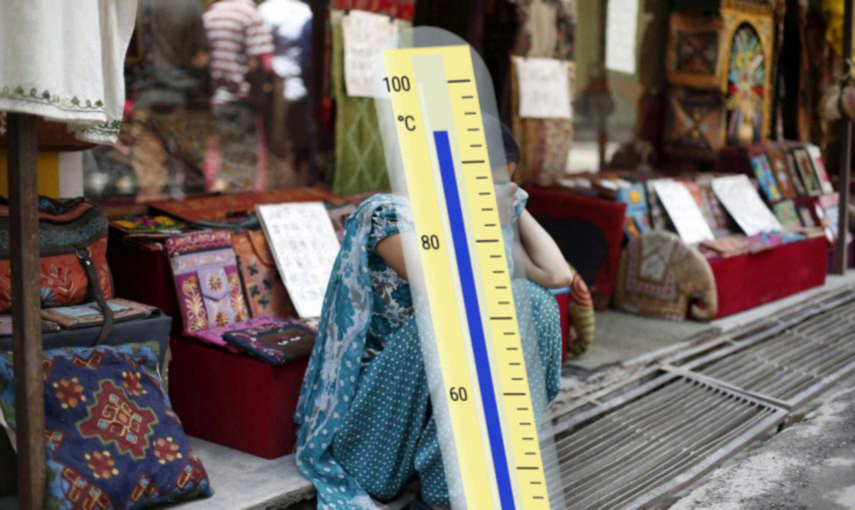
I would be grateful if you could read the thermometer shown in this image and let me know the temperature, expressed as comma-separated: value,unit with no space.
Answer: 94,°C
